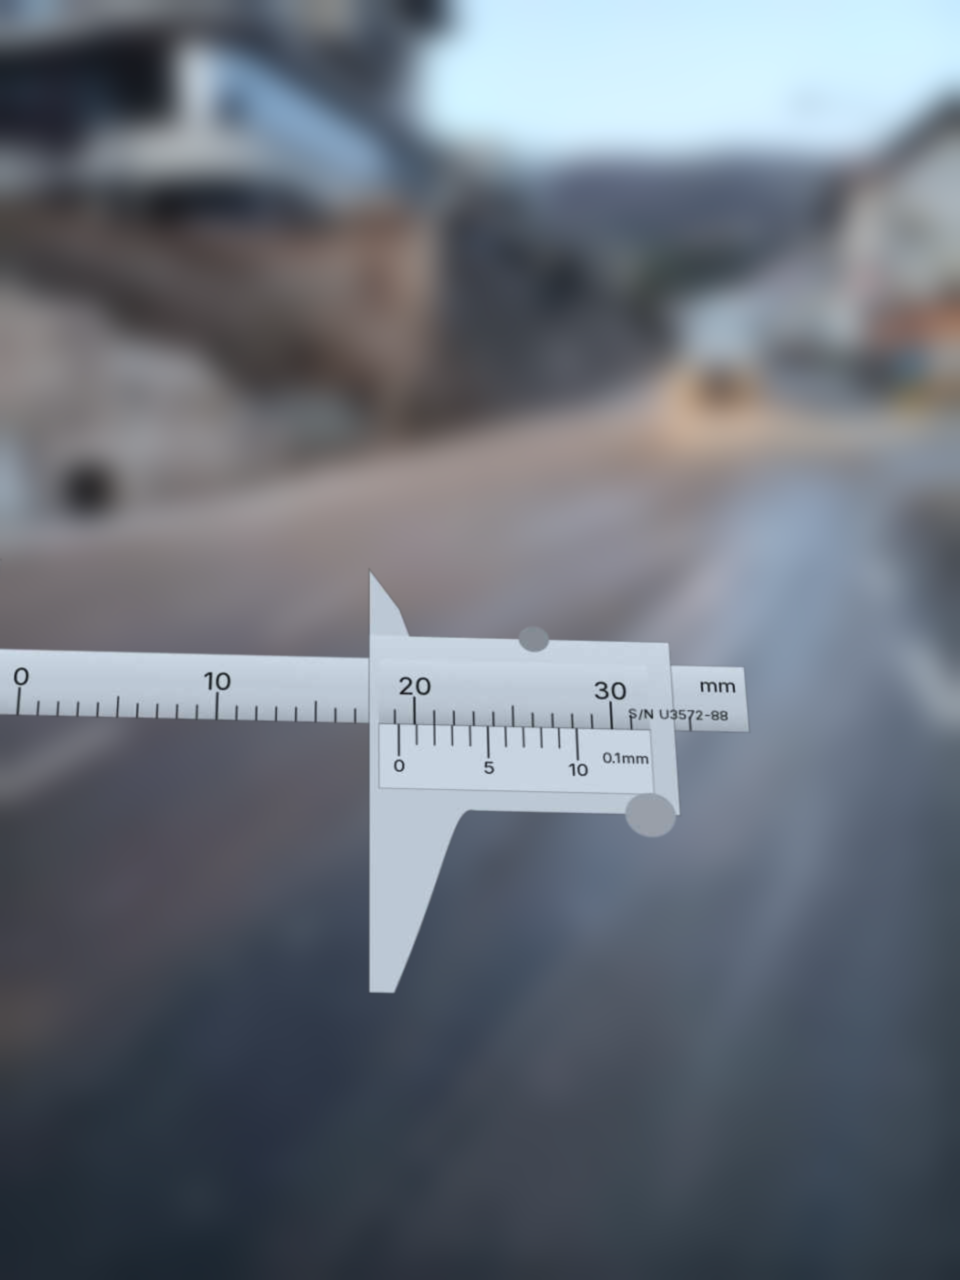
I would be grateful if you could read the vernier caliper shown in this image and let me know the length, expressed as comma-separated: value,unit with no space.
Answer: 19.2,mm
